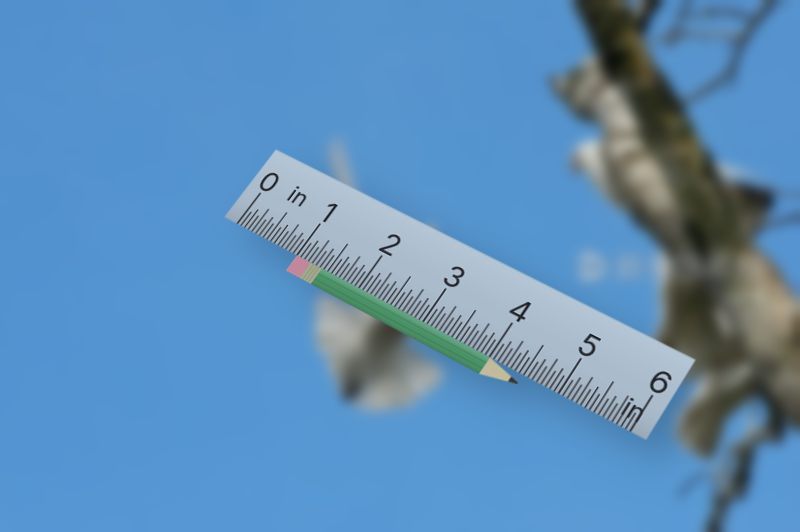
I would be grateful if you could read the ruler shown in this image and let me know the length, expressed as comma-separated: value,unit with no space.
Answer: 3.5,in
